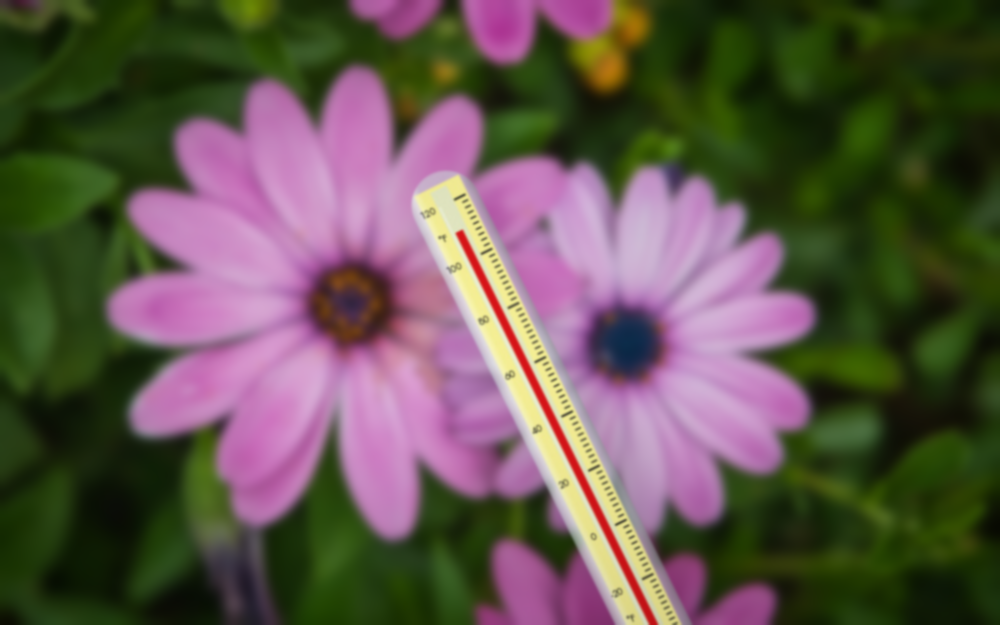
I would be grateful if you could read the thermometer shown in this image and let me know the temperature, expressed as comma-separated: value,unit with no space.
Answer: 110,°F
